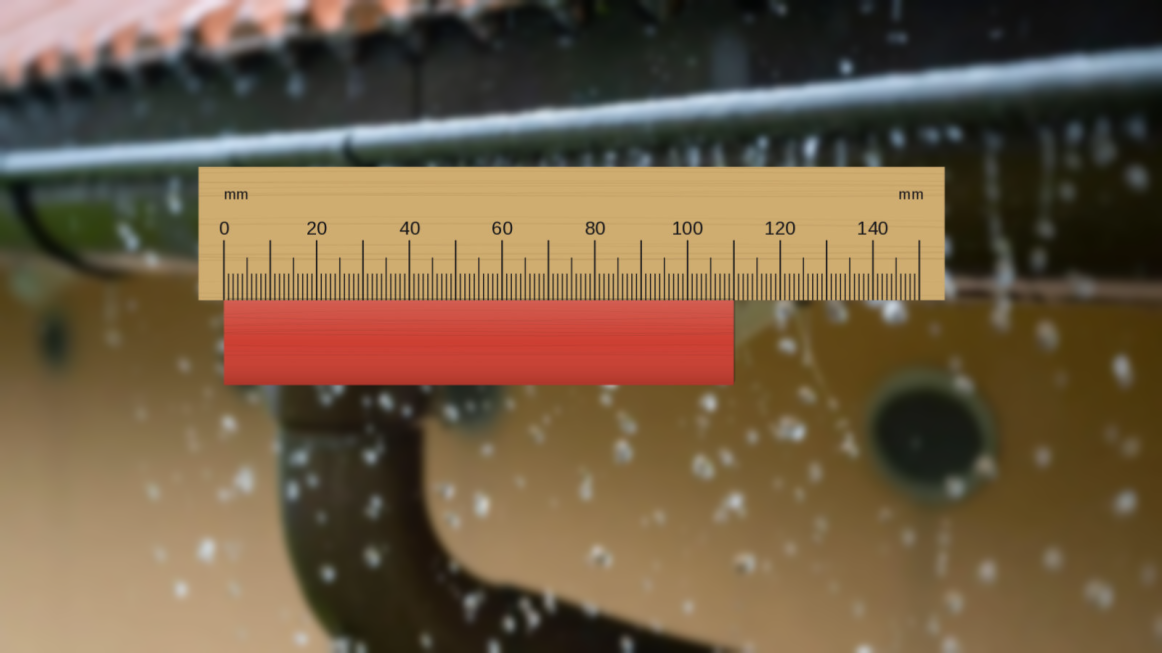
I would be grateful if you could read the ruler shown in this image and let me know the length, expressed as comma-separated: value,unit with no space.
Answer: 110,mm
